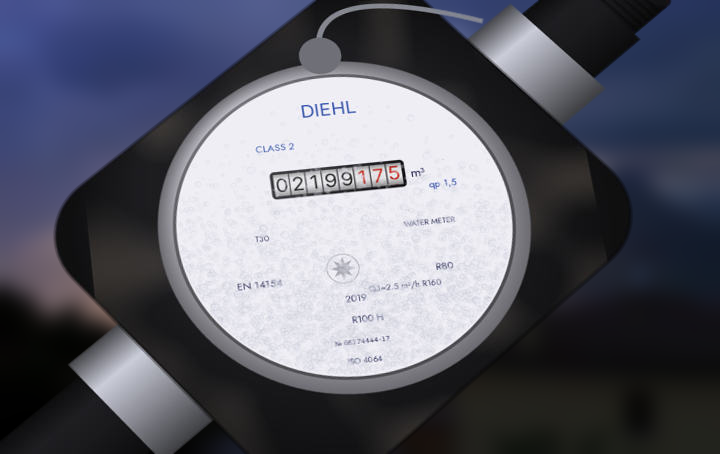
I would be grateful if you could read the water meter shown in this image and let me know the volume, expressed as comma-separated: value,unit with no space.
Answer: 2199.175,m³
